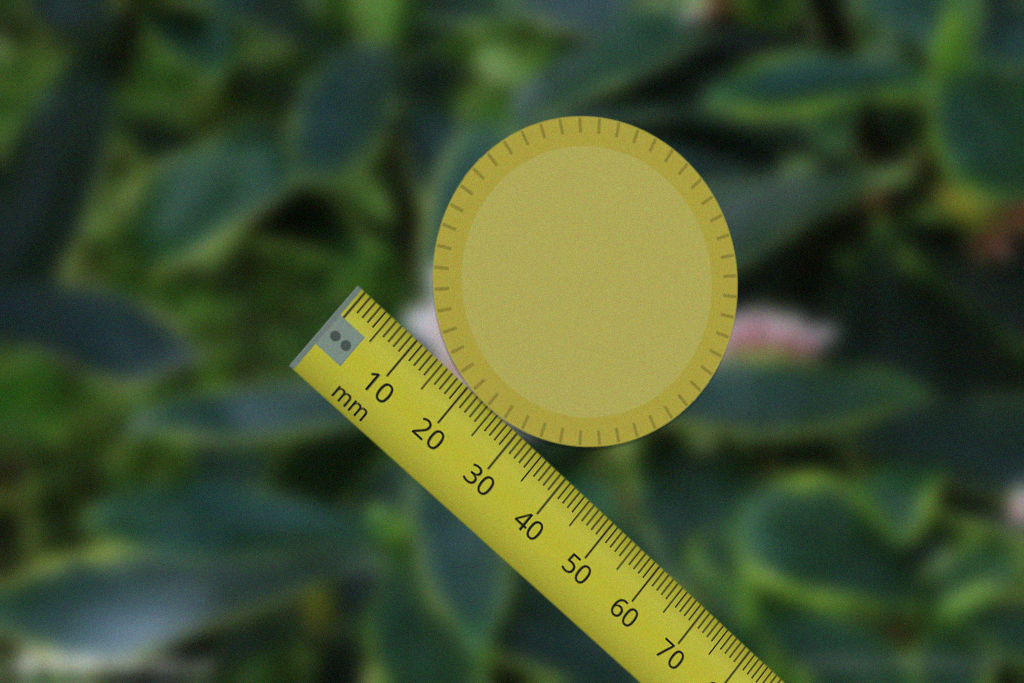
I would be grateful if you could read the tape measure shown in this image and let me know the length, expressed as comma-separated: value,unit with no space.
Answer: 48,mm
